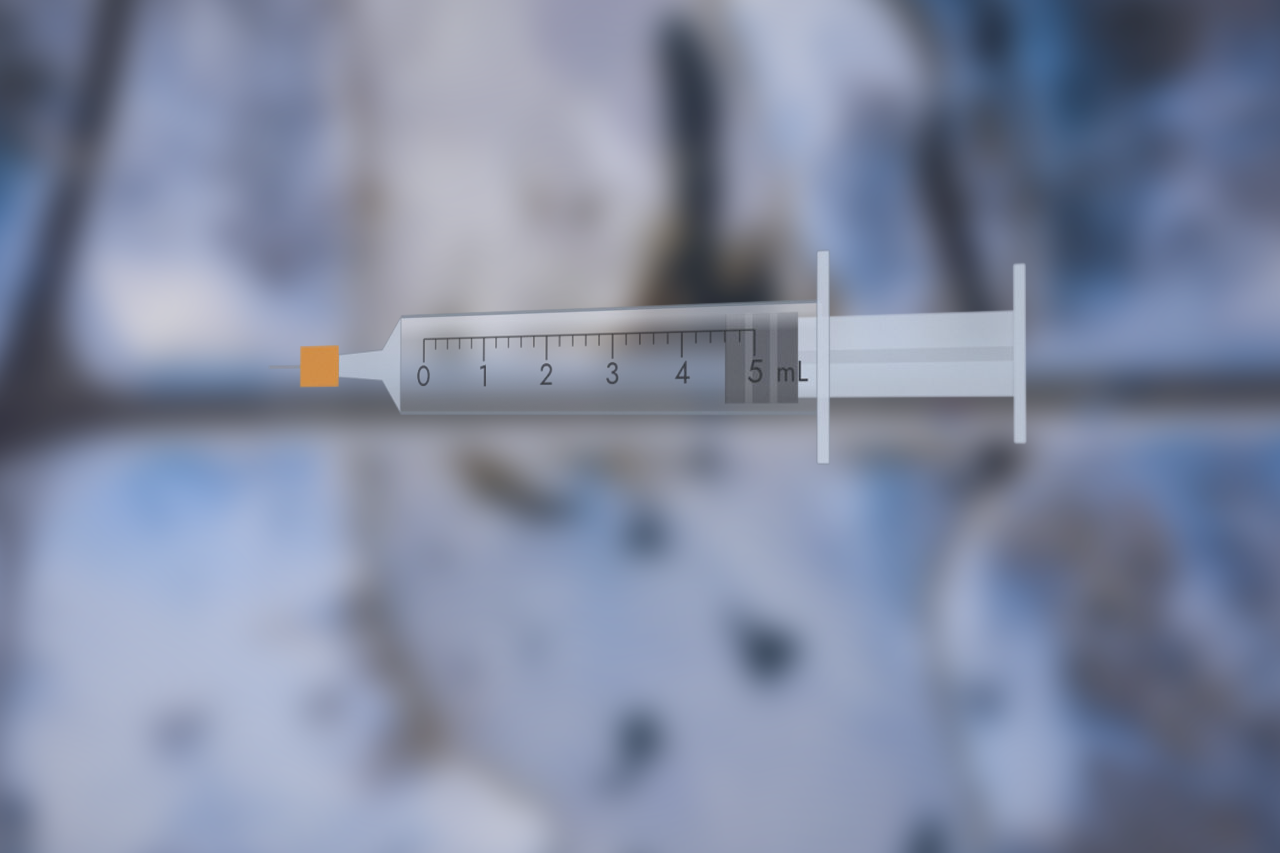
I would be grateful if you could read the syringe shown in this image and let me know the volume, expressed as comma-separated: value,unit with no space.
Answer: 4.6,mL
